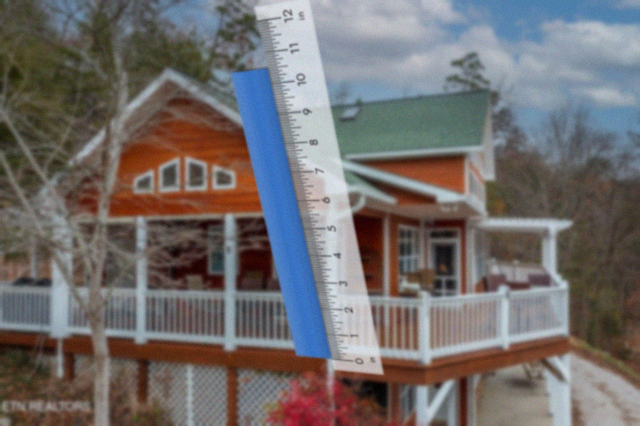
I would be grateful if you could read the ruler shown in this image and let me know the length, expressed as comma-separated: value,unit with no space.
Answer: 10.5,in
